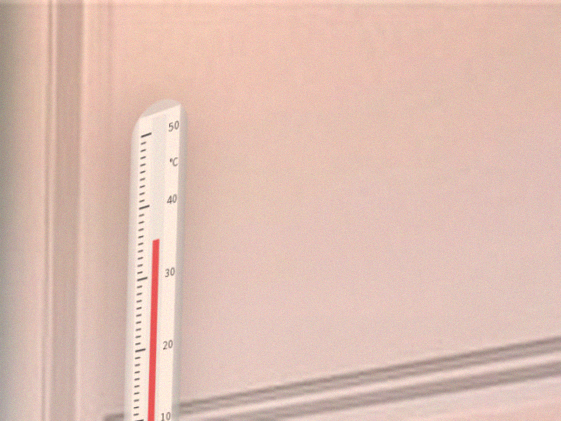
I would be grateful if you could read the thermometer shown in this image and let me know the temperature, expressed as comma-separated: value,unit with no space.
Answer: 35,°C
